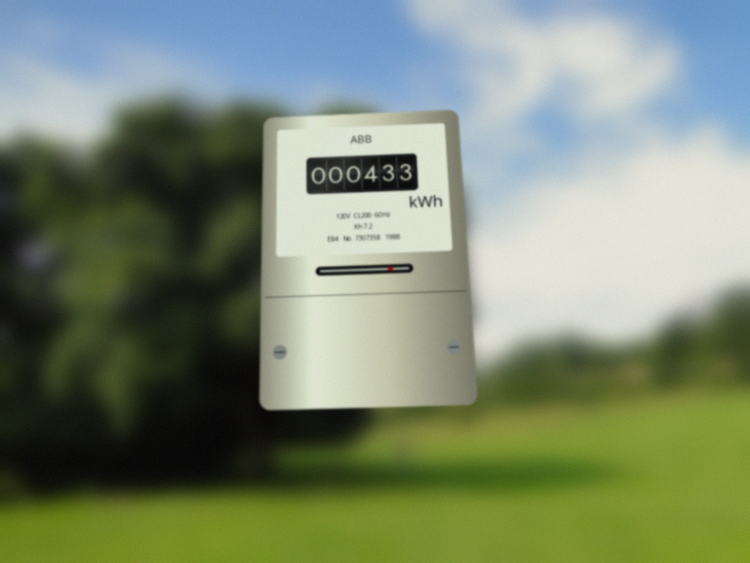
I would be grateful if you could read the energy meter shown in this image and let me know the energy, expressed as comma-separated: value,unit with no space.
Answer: 433,kWh
